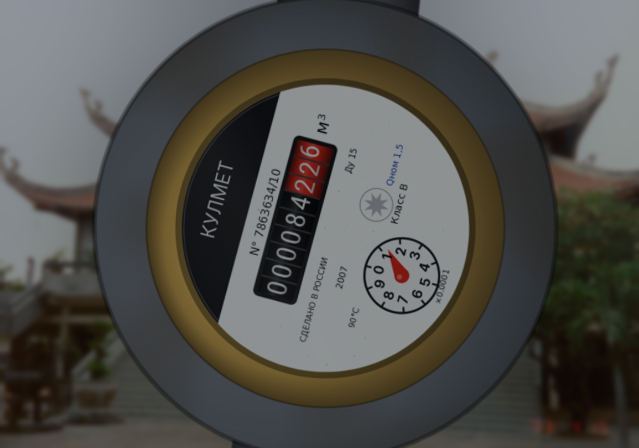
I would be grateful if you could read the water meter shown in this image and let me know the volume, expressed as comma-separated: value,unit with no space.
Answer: 84.2261,m³
